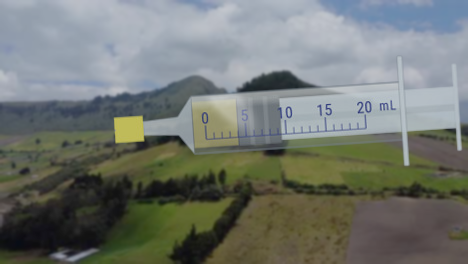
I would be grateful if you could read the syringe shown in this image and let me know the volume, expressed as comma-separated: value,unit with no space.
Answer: 4,mL
